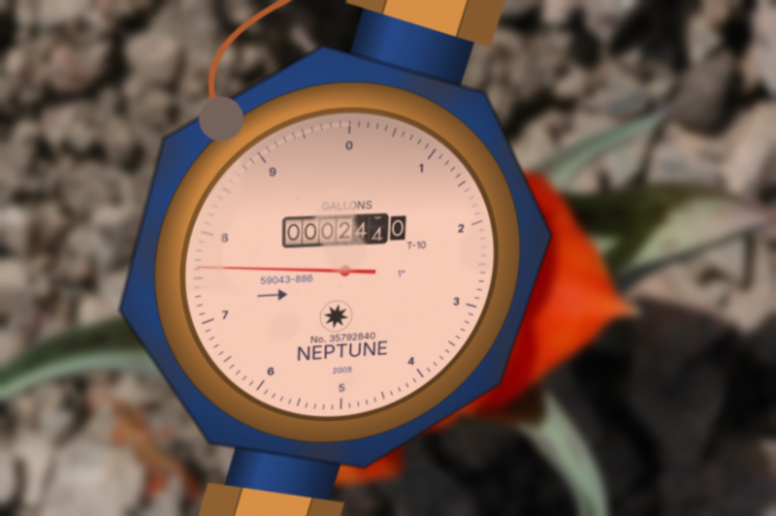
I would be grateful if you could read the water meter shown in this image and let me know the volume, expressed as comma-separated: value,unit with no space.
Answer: 2437.6,gal
